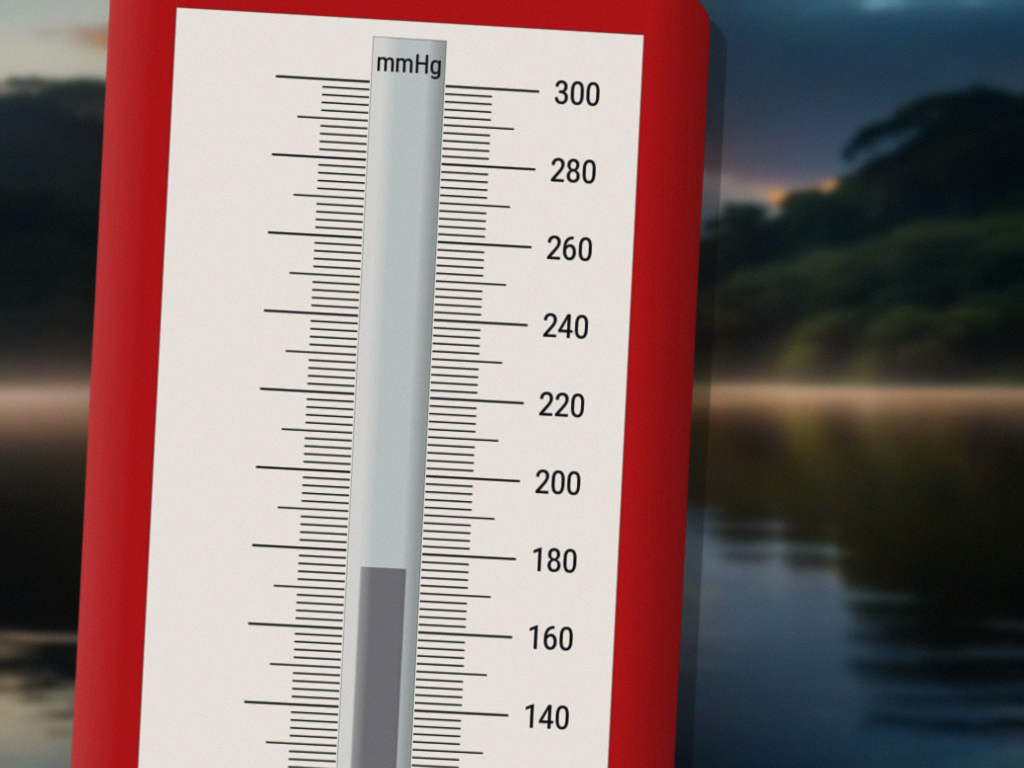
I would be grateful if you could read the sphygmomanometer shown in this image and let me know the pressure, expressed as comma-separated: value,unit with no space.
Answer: 176,mmHg
